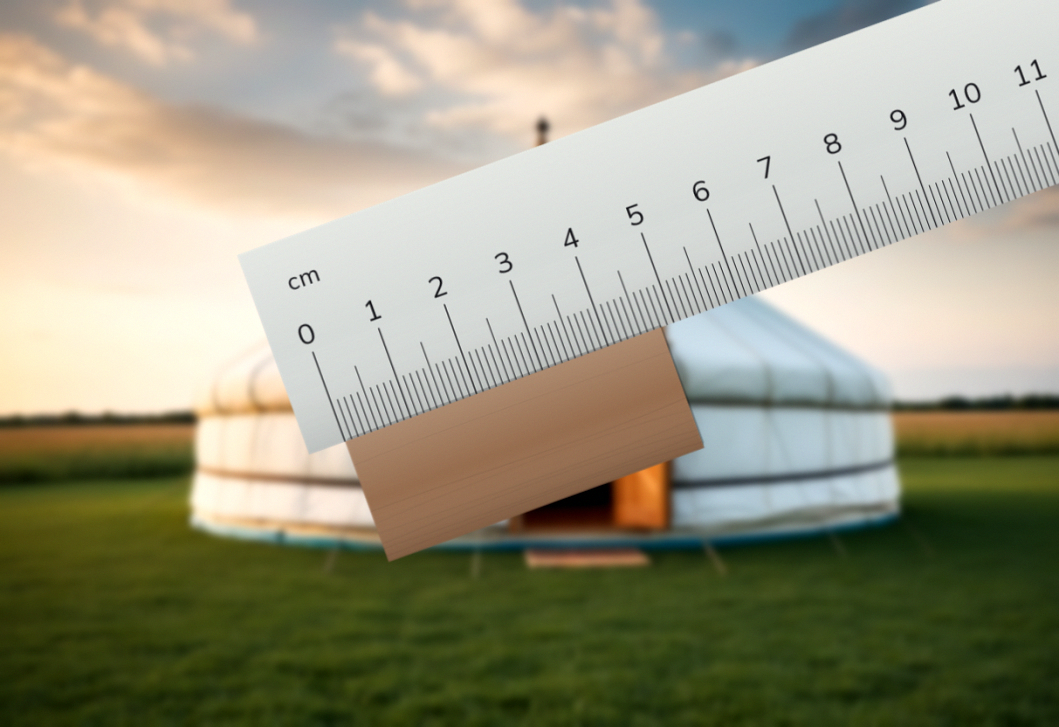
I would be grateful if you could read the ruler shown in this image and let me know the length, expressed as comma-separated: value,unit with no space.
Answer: 4.8,cm
